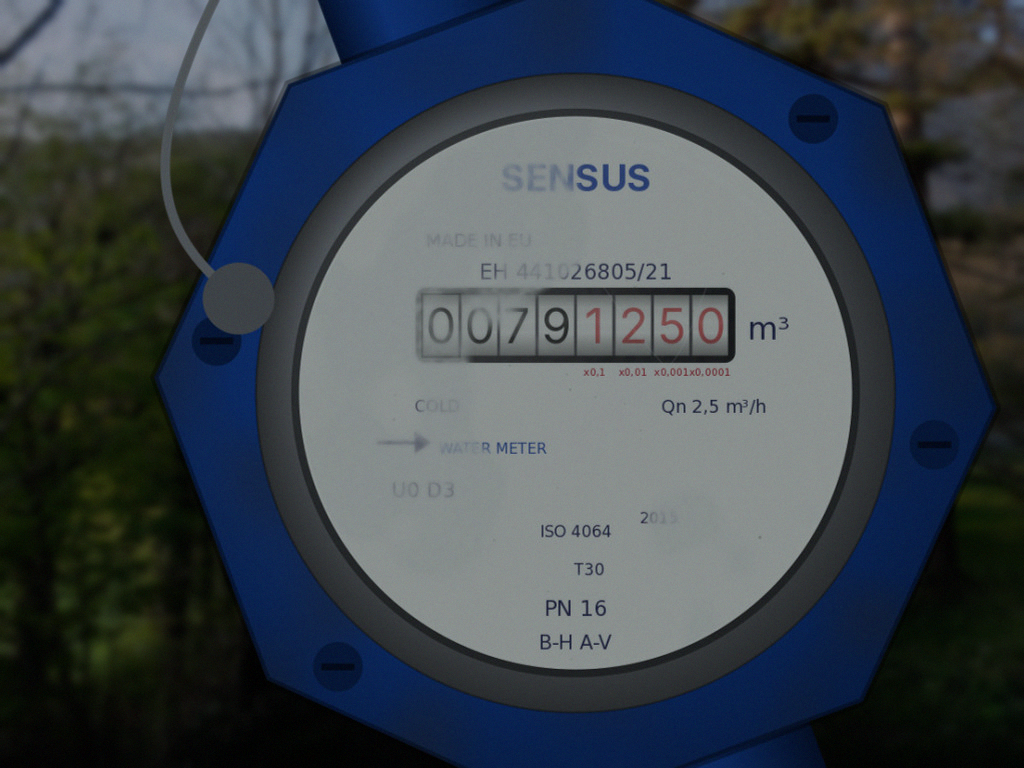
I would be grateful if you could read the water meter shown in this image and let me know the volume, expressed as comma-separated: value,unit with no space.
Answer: 79.1250,m³
